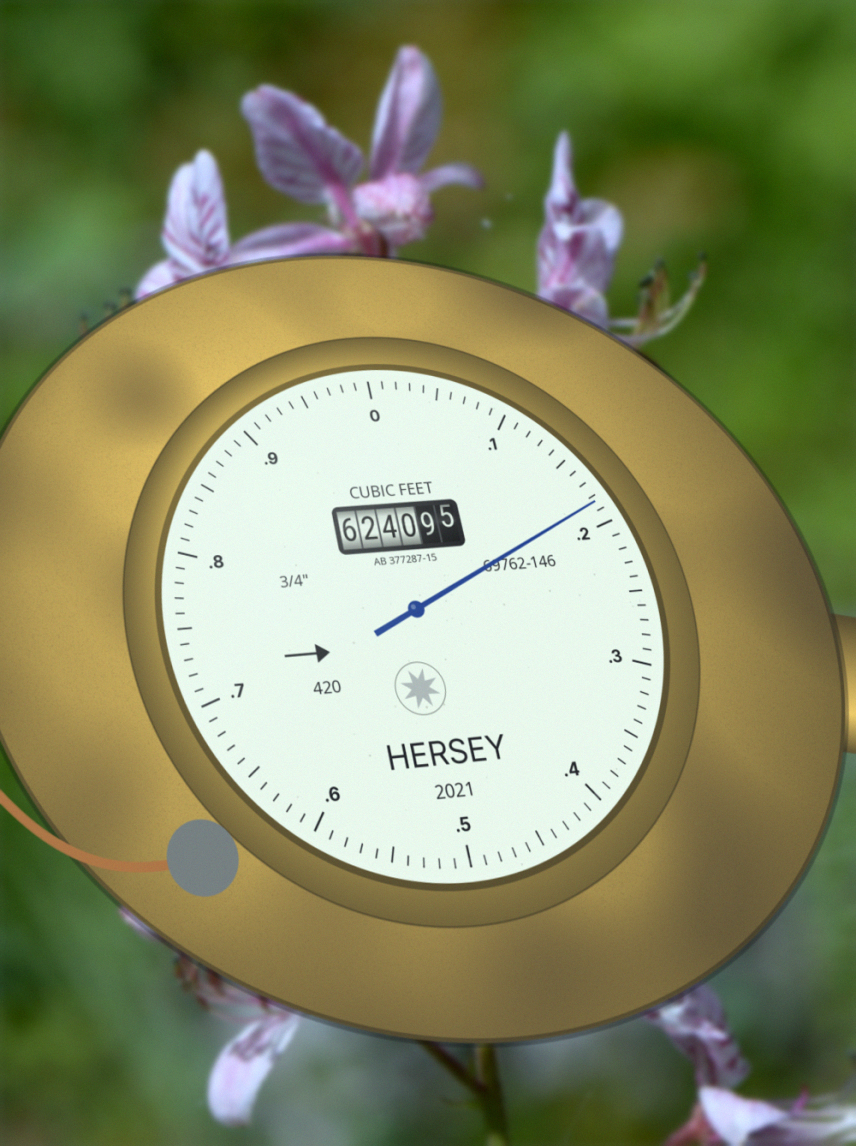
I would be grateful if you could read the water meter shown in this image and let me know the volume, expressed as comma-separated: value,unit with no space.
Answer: 624095.18,ft³
